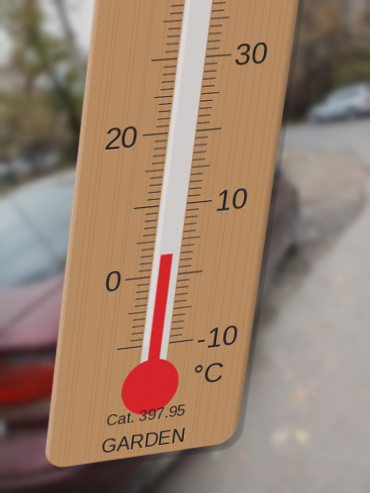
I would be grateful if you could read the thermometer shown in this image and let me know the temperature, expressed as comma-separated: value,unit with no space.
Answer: 3,°C
